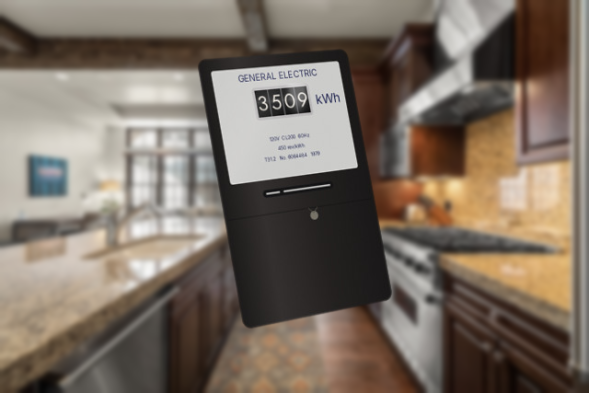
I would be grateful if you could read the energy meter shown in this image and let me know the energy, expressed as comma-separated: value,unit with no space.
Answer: 3509,kWh
